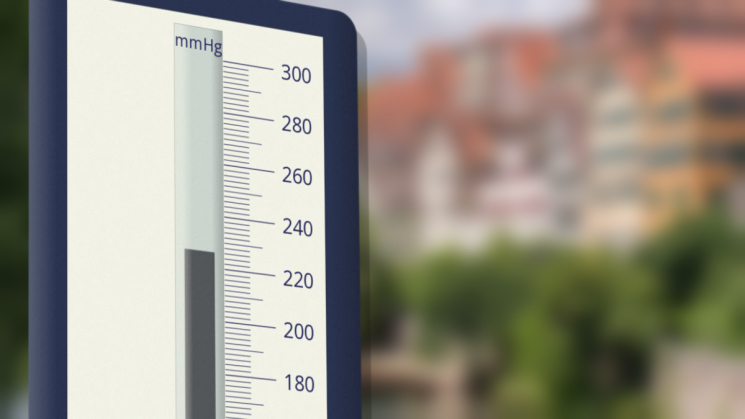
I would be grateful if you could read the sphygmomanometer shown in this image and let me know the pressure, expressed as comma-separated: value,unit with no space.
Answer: 226,mmHg
